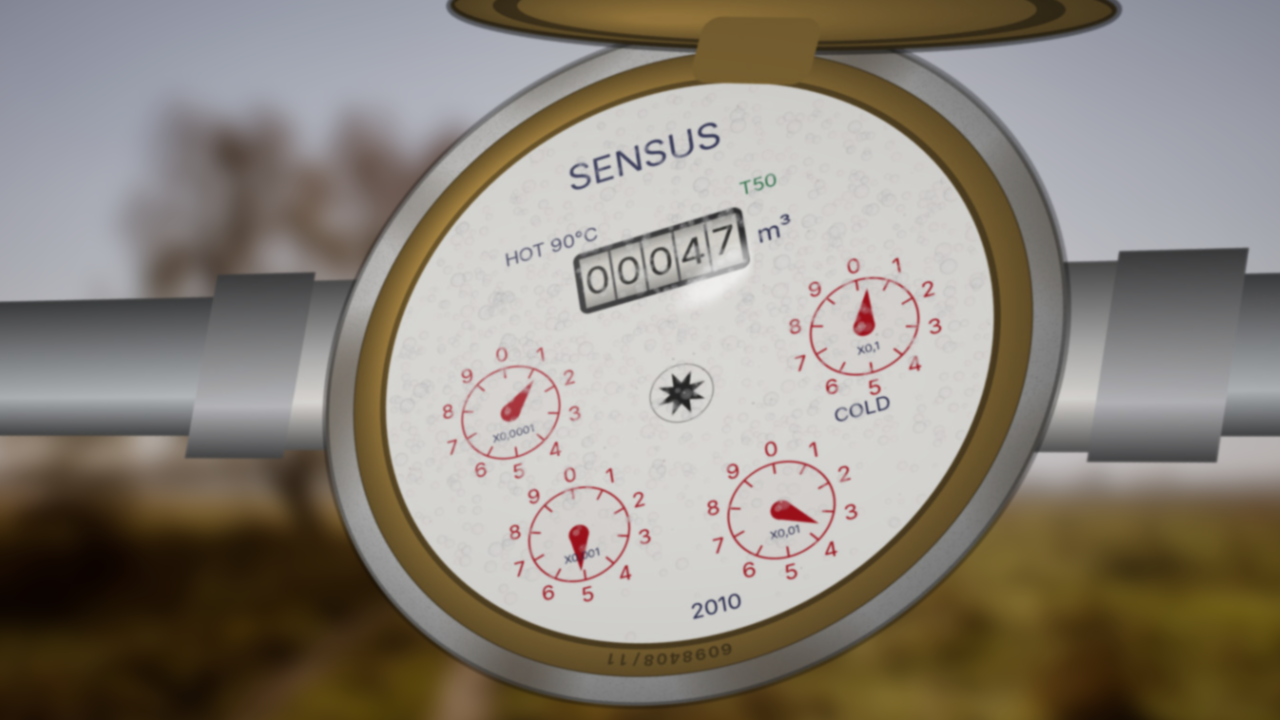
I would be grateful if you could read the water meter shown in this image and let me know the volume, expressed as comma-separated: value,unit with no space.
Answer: 47.0351,m³
